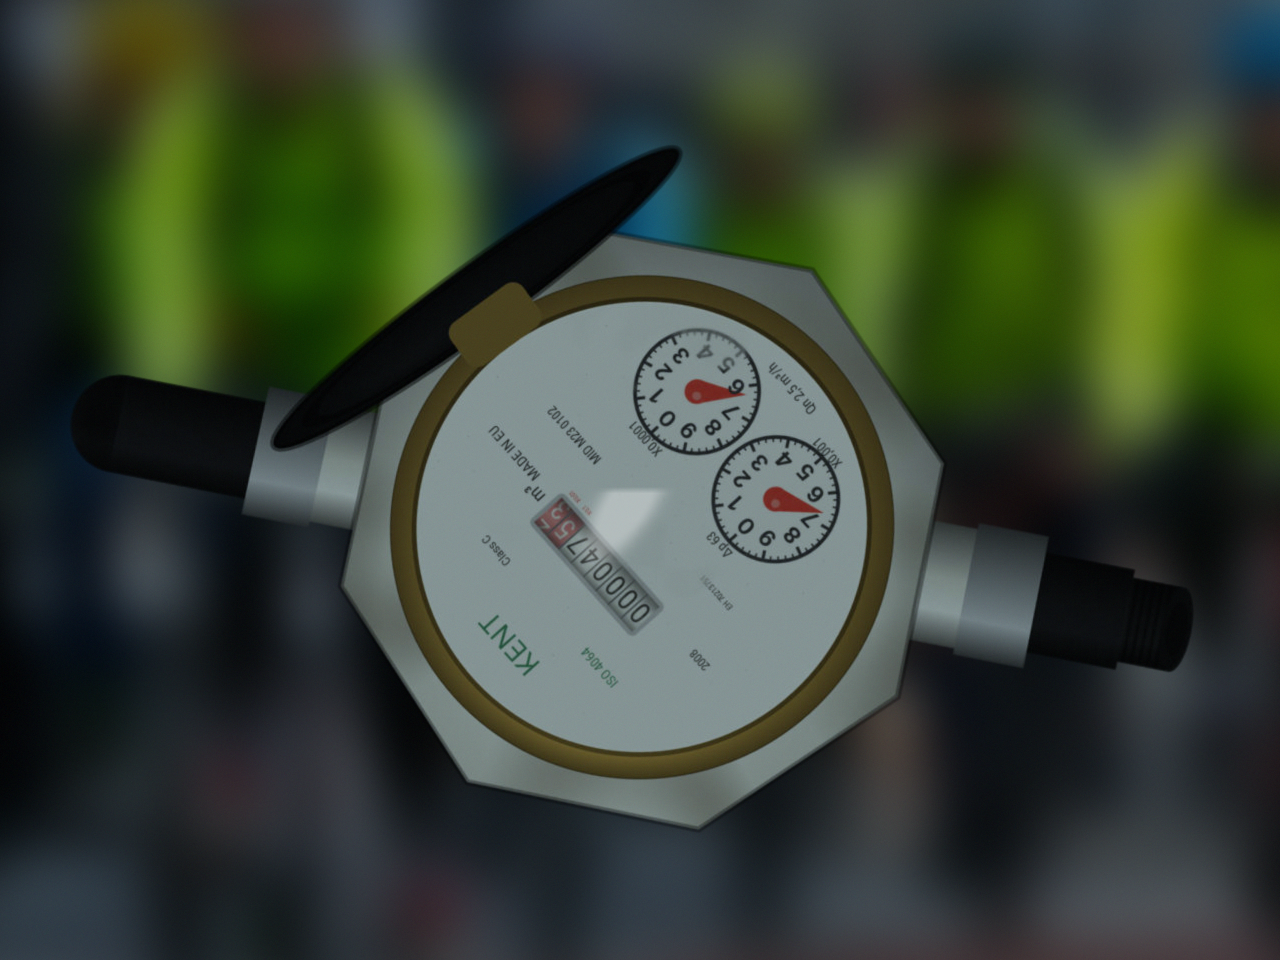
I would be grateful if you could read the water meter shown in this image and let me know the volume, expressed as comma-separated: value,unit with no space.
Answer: 47.5266,m³
